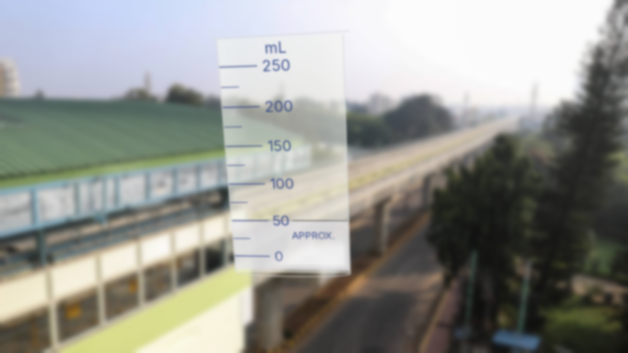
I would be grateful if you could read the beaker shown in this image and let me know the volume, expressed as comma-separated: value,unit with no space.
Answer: 50,mL
